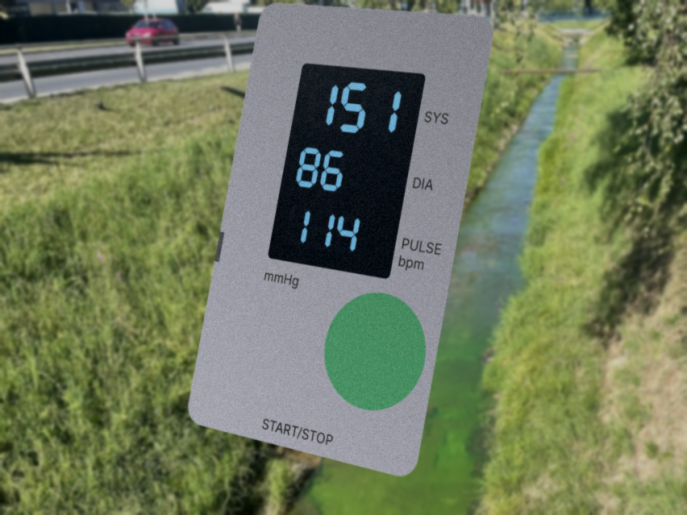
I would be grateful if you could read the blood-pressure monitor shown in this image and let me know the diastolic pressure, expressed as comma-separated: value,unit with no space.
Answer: 86,mmHg
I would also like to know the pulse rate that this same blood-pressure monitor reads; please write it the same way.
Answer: 114,bpm
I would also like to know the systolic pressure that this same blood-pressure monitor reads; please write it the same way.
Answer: 151,mmHg
